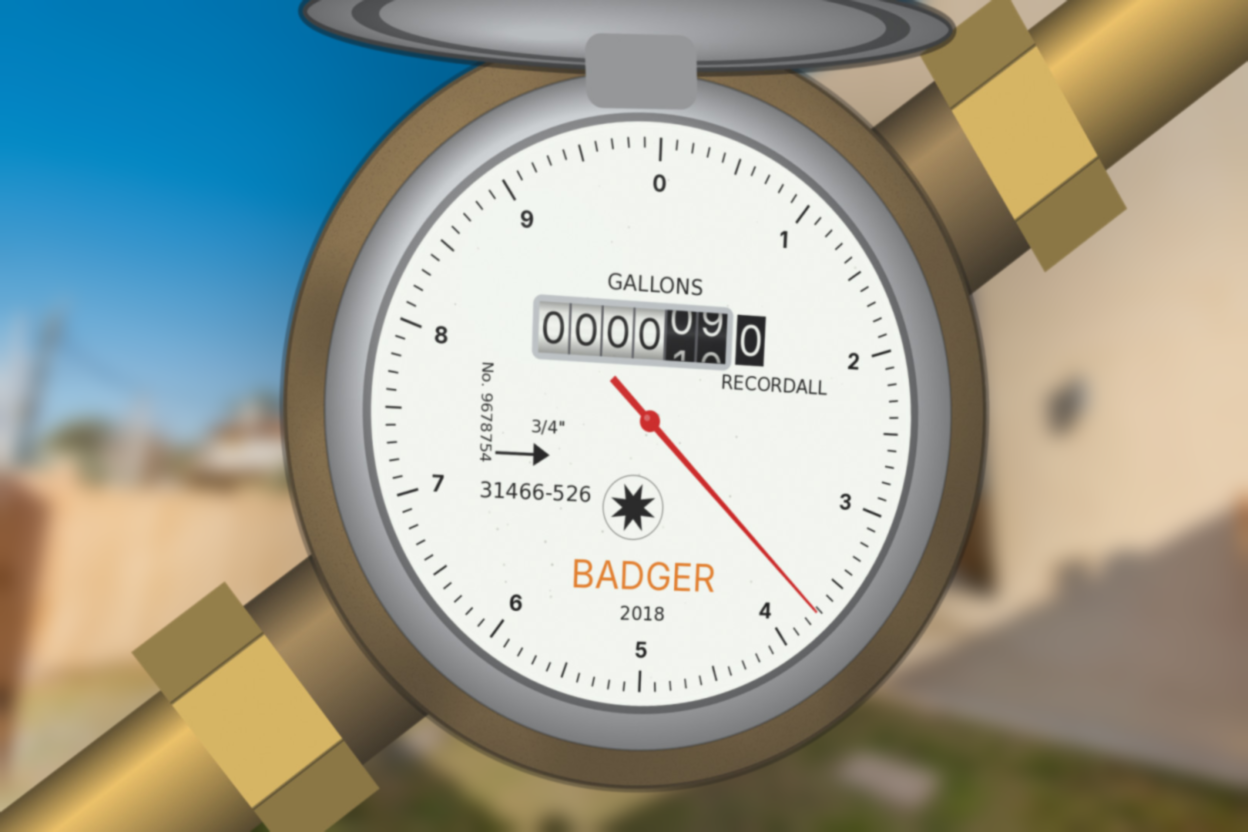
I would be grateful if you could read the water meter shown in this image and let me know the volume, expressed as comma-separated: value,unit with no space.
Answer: 93.7,gal
